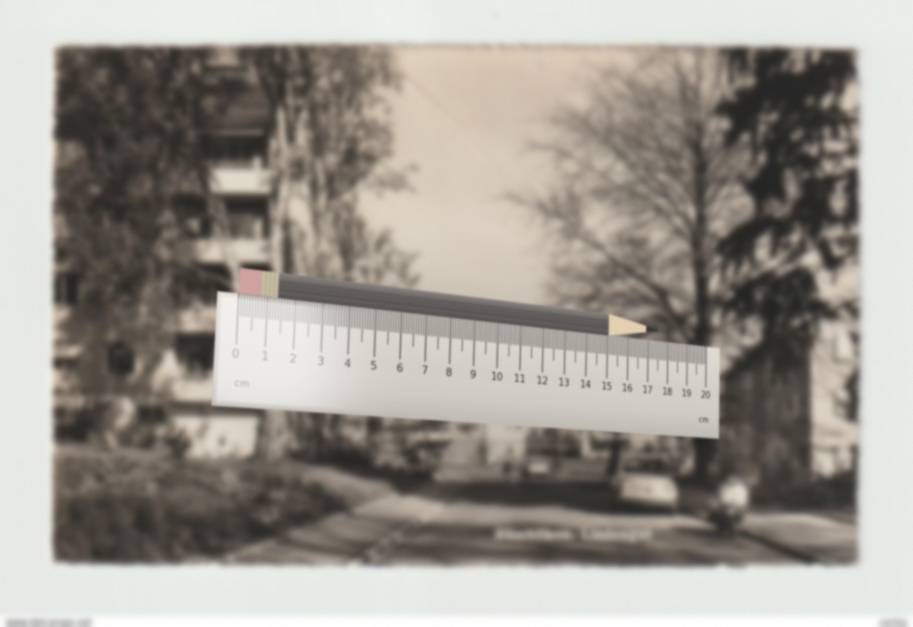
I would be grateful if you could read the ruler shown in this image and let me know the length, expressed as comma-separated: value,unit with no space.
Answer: 17.5,cm
